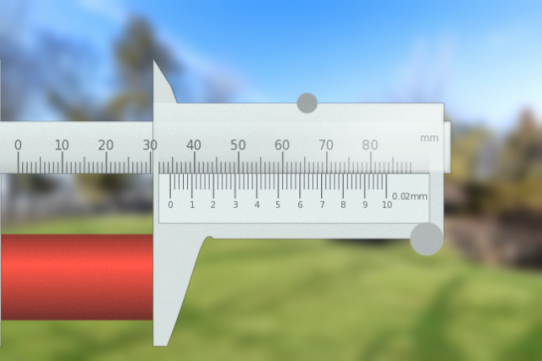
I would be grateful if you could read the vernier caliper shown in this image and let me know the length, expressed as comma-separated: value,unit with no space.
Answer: 34.5,mm
